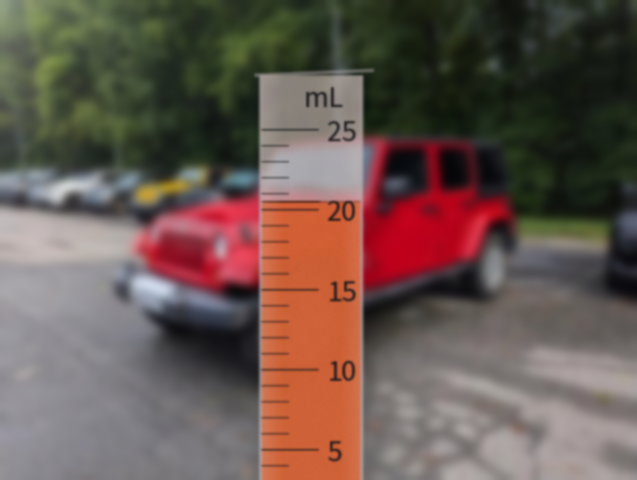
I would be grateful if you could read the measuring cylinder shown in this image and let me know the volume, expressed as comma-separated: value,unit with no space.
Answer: 20.5,mL
